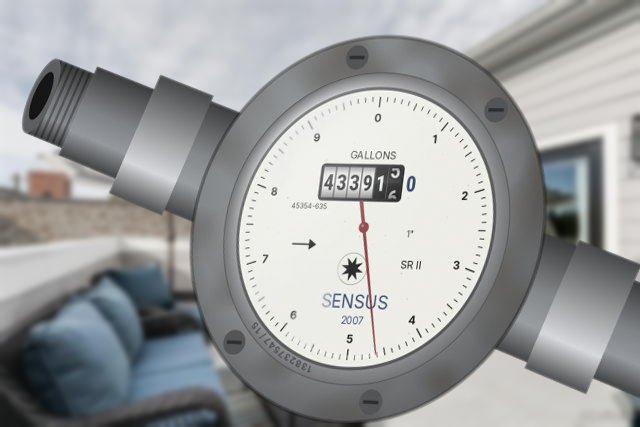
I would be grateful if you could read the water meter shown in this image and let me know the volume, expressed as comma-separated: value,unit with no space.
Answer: 4339154.6,gal
